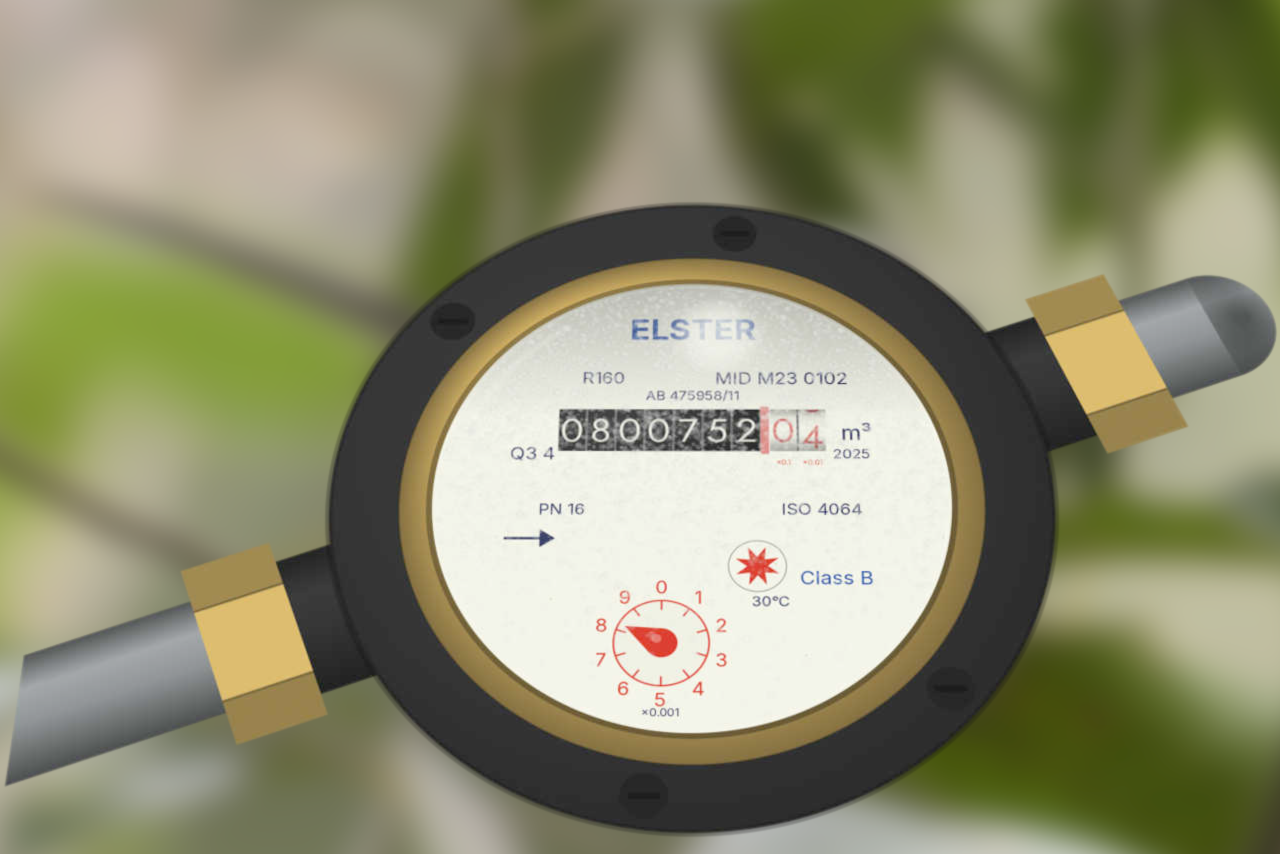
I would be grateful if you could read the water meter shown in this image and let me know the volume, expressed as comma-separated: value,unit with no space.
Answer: 800752.038,m³
